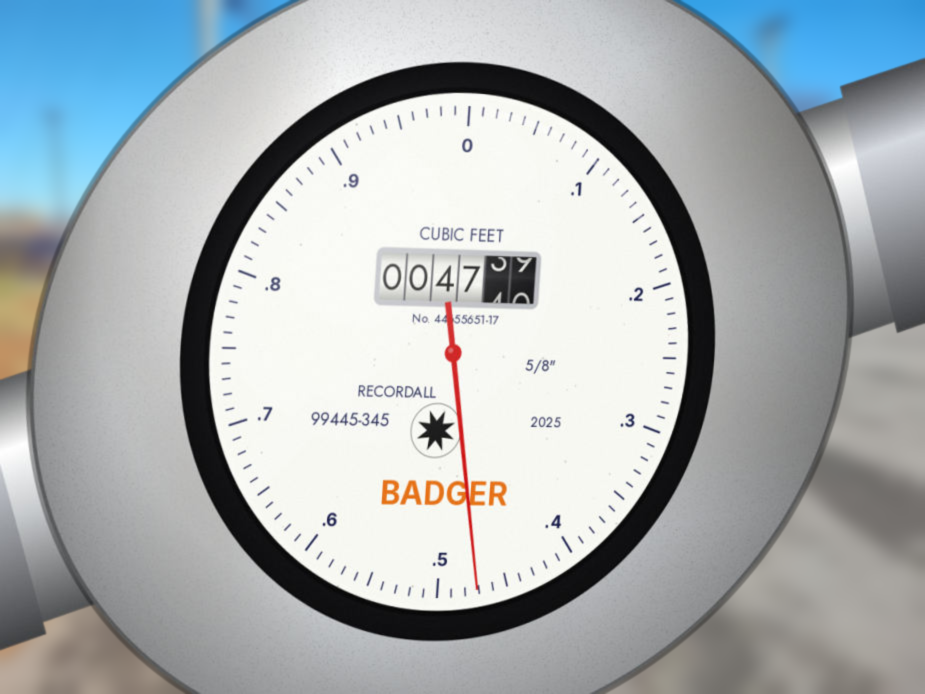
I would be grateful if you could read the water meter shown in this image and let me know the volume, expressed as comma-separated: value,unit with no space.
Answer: 4739.47,ft³
